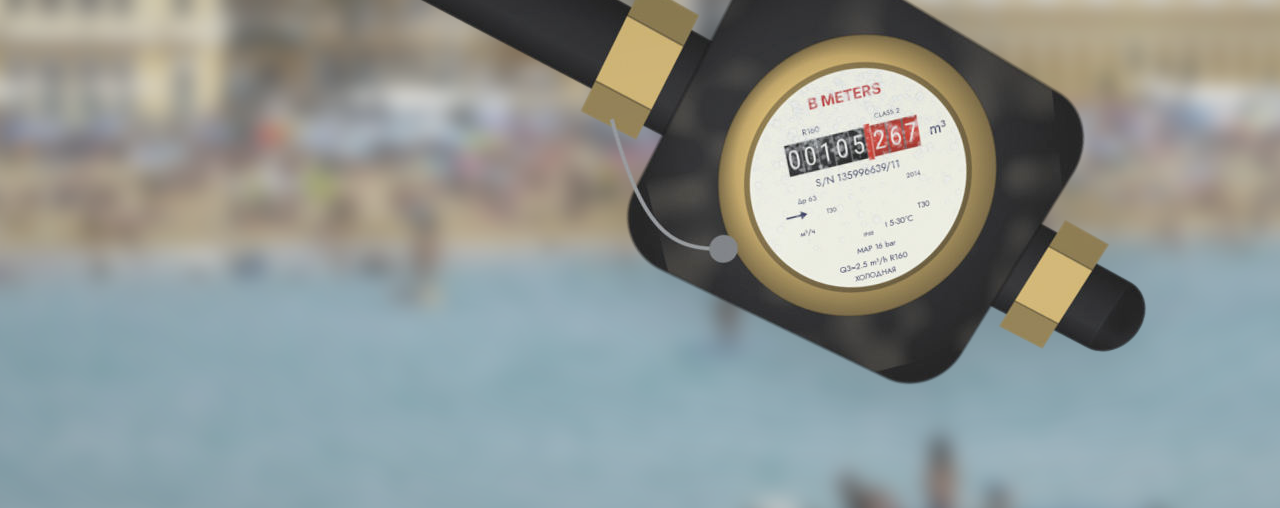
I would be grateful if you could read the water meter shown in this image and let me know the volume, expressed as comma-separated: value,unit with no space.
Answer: 105.267,m³
